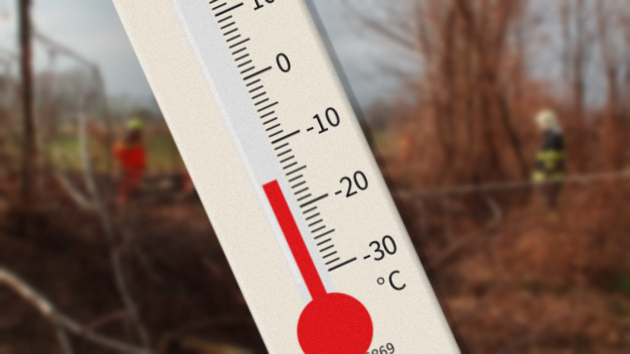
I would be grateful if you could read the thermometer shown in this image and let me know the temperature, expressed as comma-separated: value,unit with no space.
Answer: -15,°C
